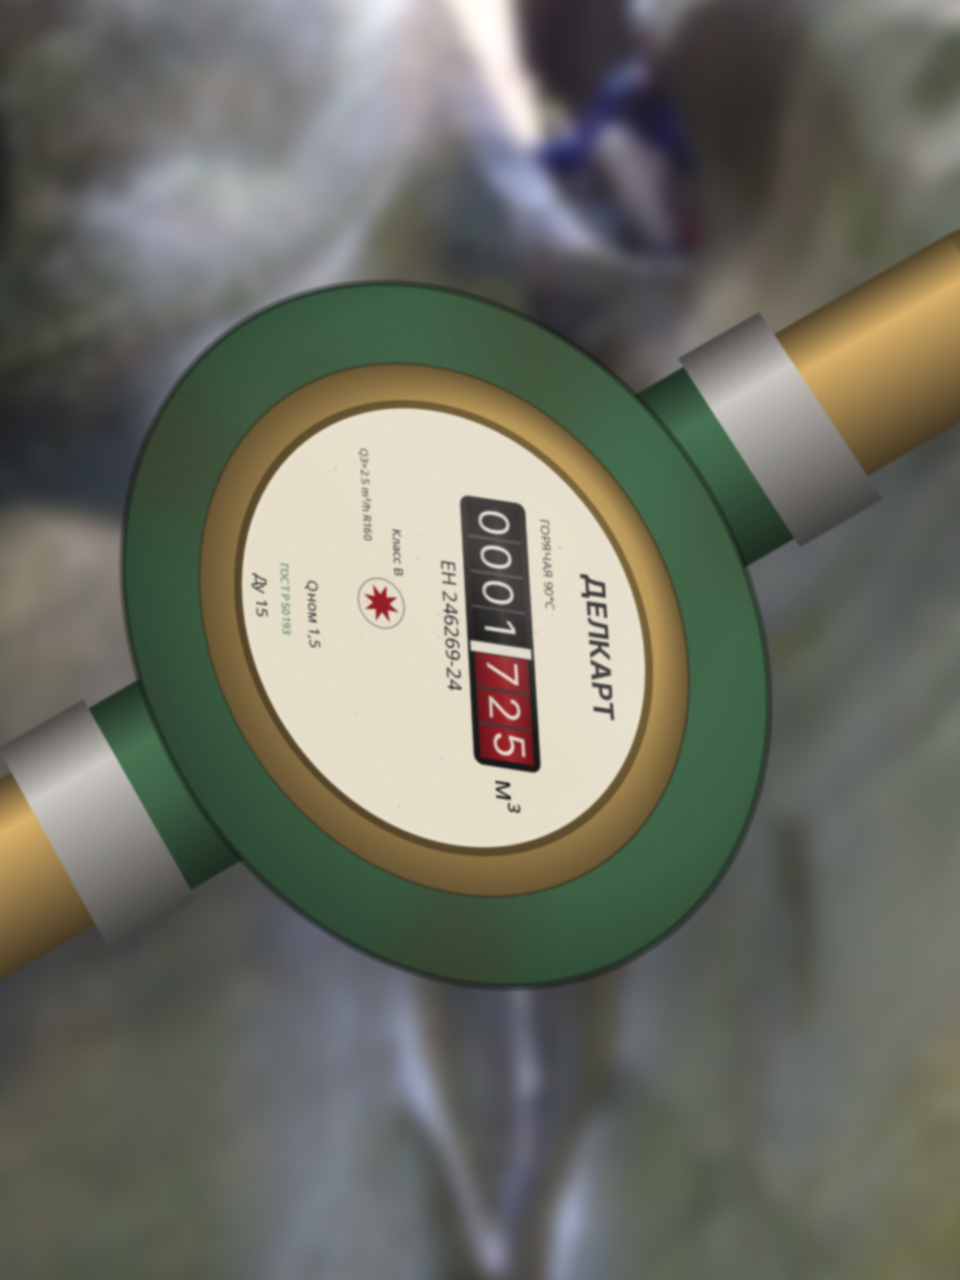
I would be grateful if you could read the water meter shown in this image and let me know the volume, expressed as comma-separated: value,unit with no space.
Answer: 1.725,m³
